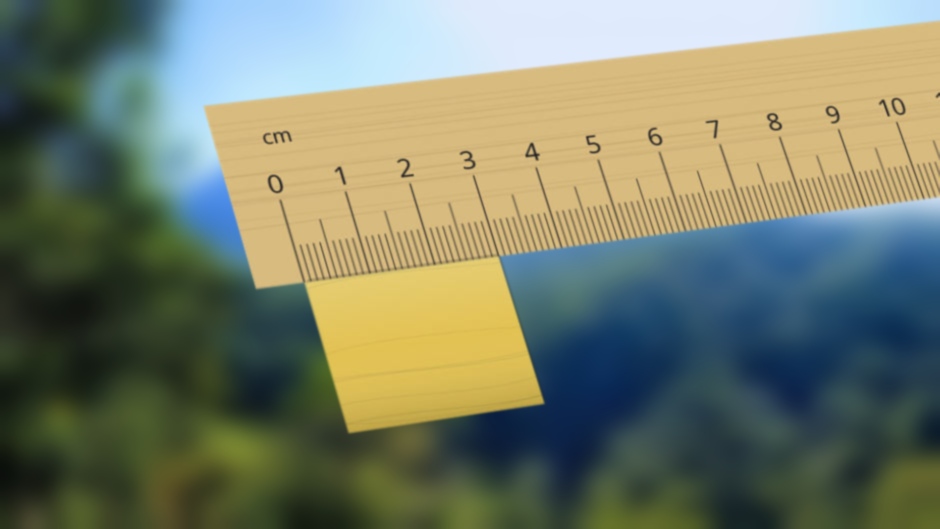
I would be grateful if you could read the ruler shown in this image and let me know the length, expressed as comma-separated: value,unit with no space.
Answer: 3,cm
